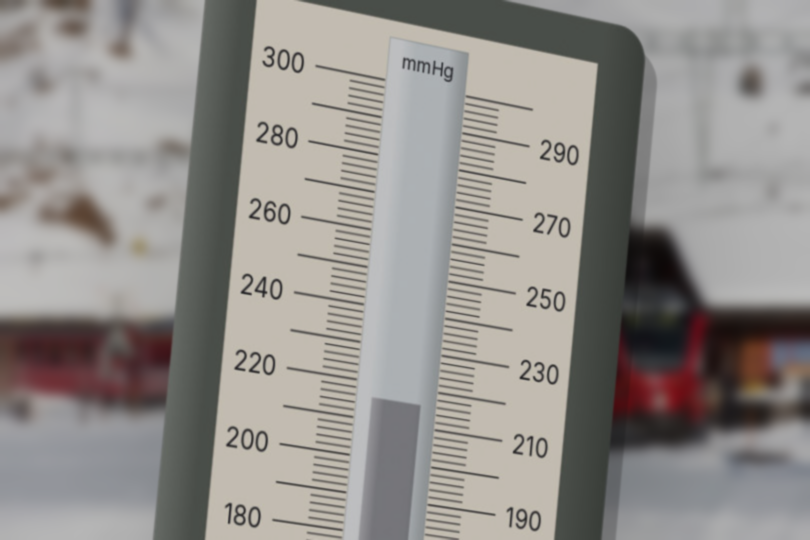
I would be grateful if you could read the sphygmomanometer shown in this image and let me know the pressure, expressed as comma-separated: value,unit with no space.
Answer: 216,mmHg
